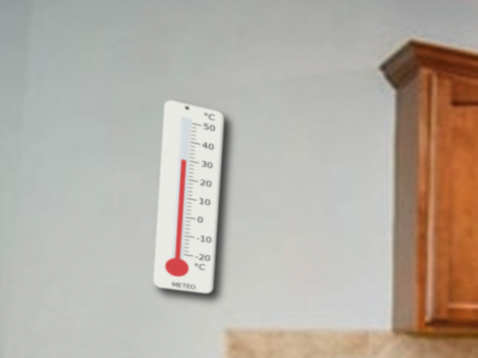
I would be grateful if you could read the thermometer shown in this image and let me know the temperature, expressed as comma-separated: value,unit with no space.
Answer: 30,°C
